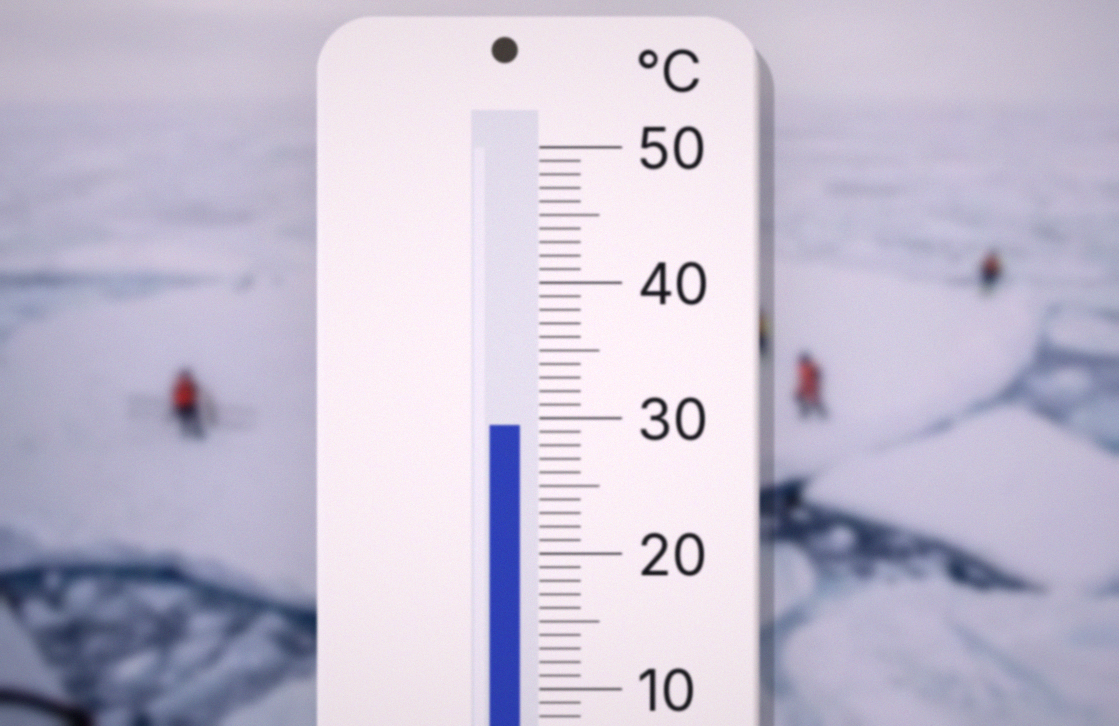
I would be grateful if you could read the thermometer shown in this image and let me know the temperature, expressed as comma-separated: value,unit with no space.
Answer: 29.5,°C
